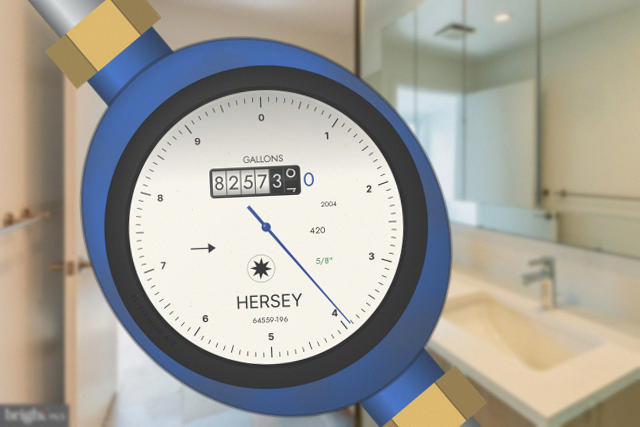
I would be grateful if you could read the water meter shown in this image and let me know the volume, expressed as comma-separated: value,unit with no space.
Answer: 8257363.9,gal
